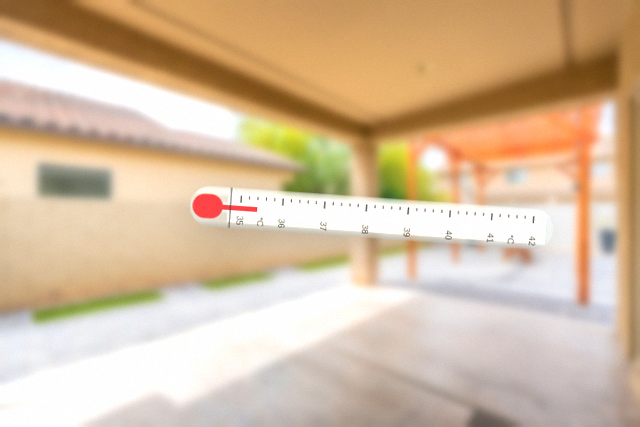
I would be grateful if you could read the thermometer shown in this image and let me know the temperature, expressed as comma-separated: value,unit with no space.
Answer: 35.4,°C
